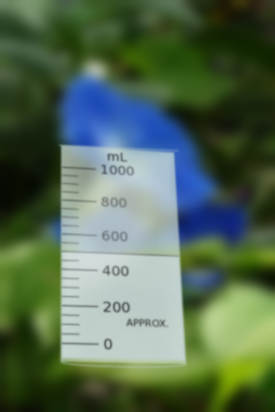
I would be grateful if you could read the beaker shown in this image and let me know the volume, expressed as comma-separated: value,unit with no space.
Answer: 500,mL
